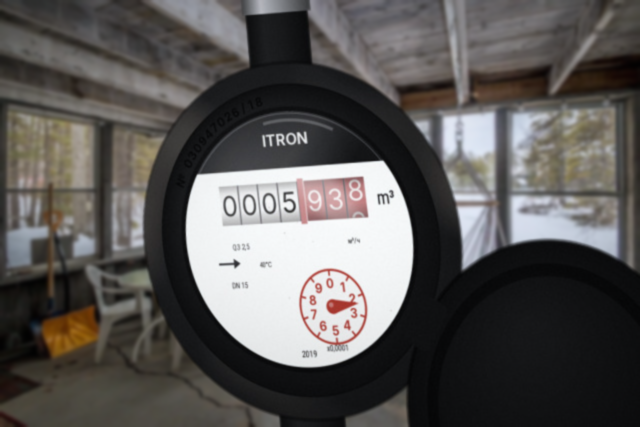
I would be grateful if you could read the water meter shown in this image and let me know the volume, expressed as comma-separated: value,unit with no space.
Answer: 5.9382,m³
